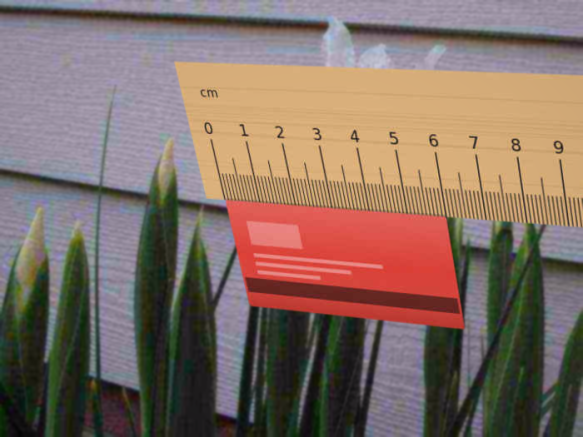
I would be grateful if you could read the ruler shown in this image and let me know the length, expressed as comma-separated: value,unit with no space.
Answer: 6,cm
